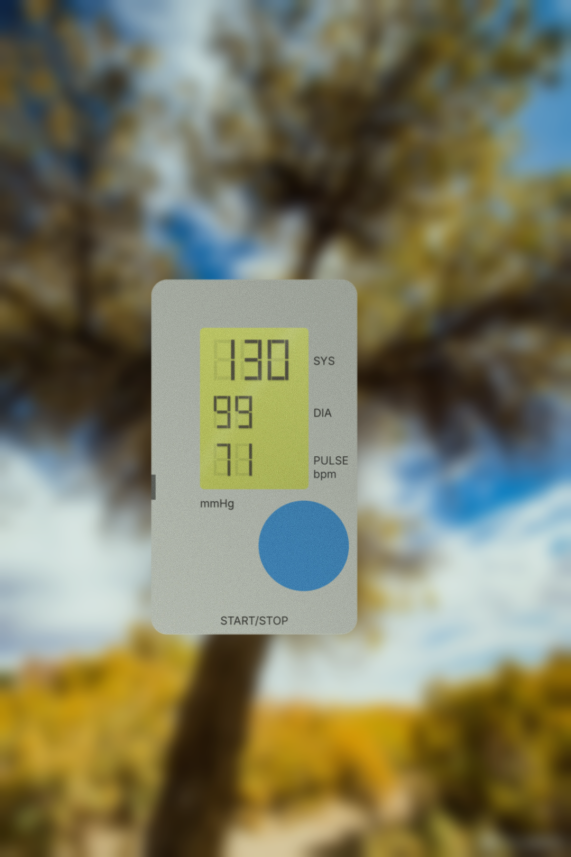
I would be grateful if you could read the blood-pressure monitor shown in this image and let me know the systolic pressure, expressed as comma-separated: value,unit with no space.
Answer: 130,mmHg
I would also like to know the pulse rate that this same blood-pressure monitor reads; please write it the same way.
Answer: 71,bpm
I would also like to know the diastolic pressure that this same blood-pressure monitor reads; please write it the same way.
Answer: 99,mmHg
